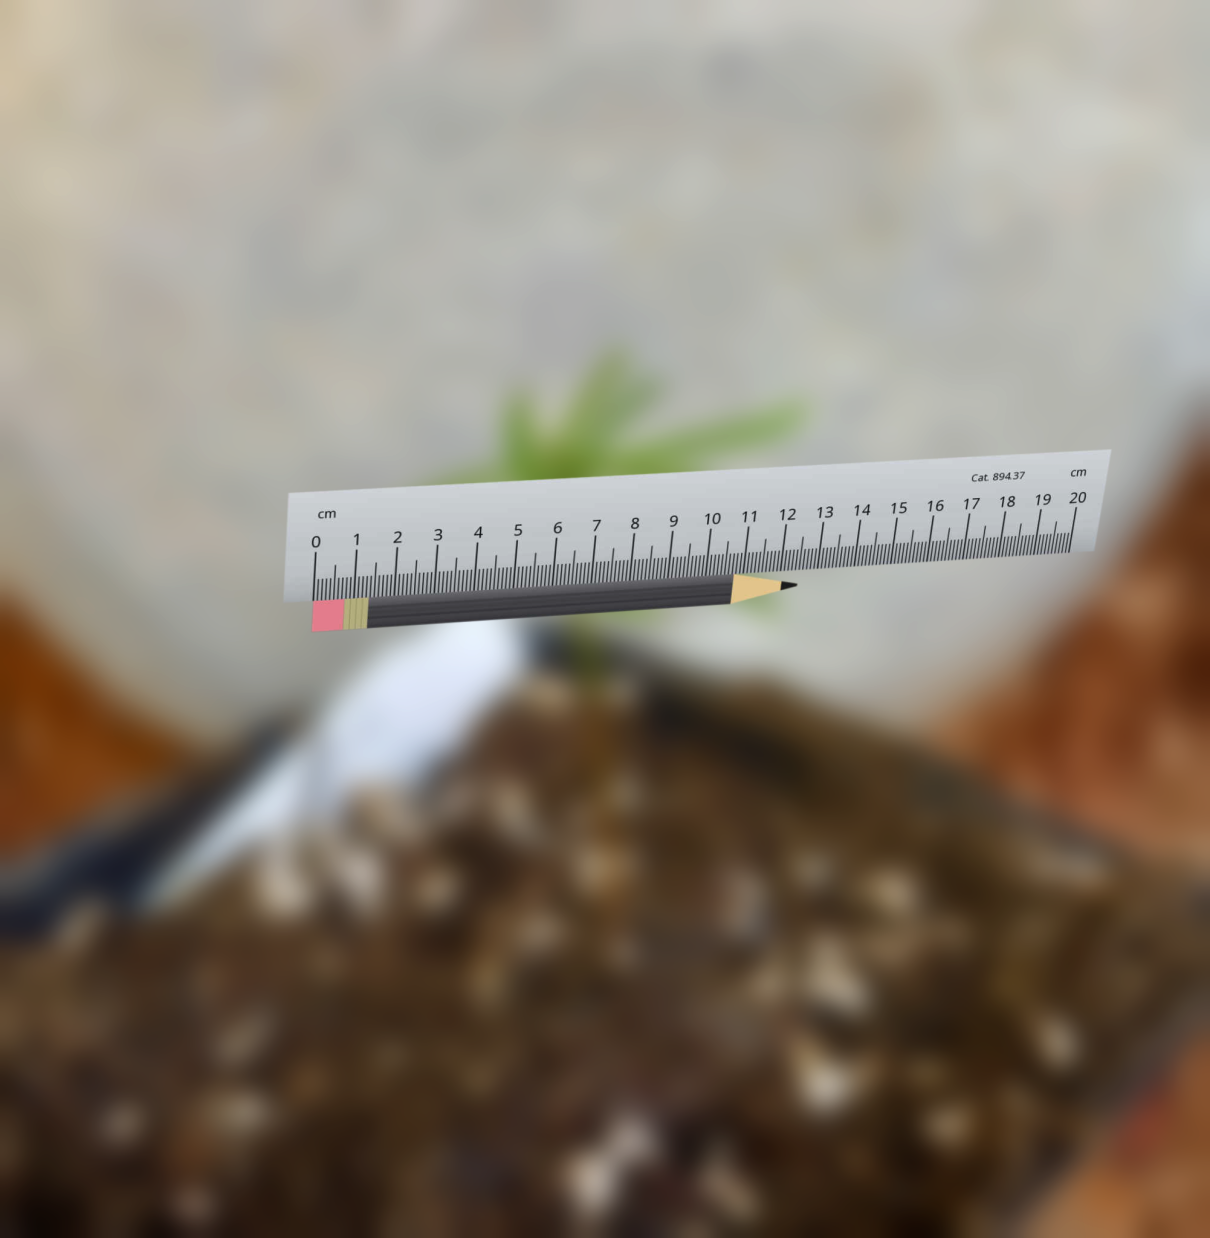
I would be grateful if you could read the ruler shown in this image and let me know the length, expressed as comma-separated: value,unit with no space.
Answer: 12.5,cm
